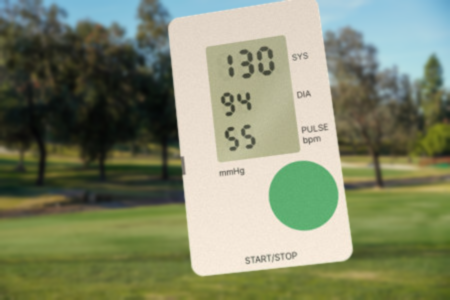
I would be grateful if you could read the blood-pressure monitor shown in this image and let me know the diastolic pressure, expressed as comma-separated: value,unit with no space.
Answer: 94,mmHg
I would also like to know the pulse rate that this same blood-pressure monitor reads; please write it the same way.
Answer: 55,bpm
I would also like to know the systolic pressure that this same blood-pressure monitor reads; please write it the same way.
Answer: 130,mmHg
